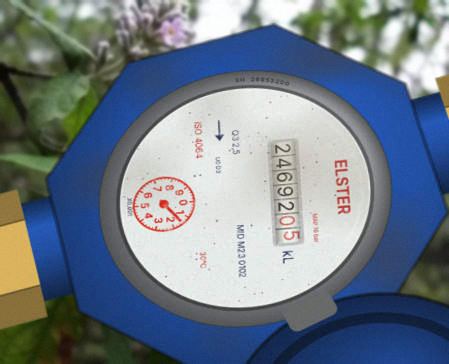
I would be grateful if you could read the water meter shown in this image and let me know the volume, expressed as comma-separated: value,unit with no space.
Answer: 24692.051,kL
